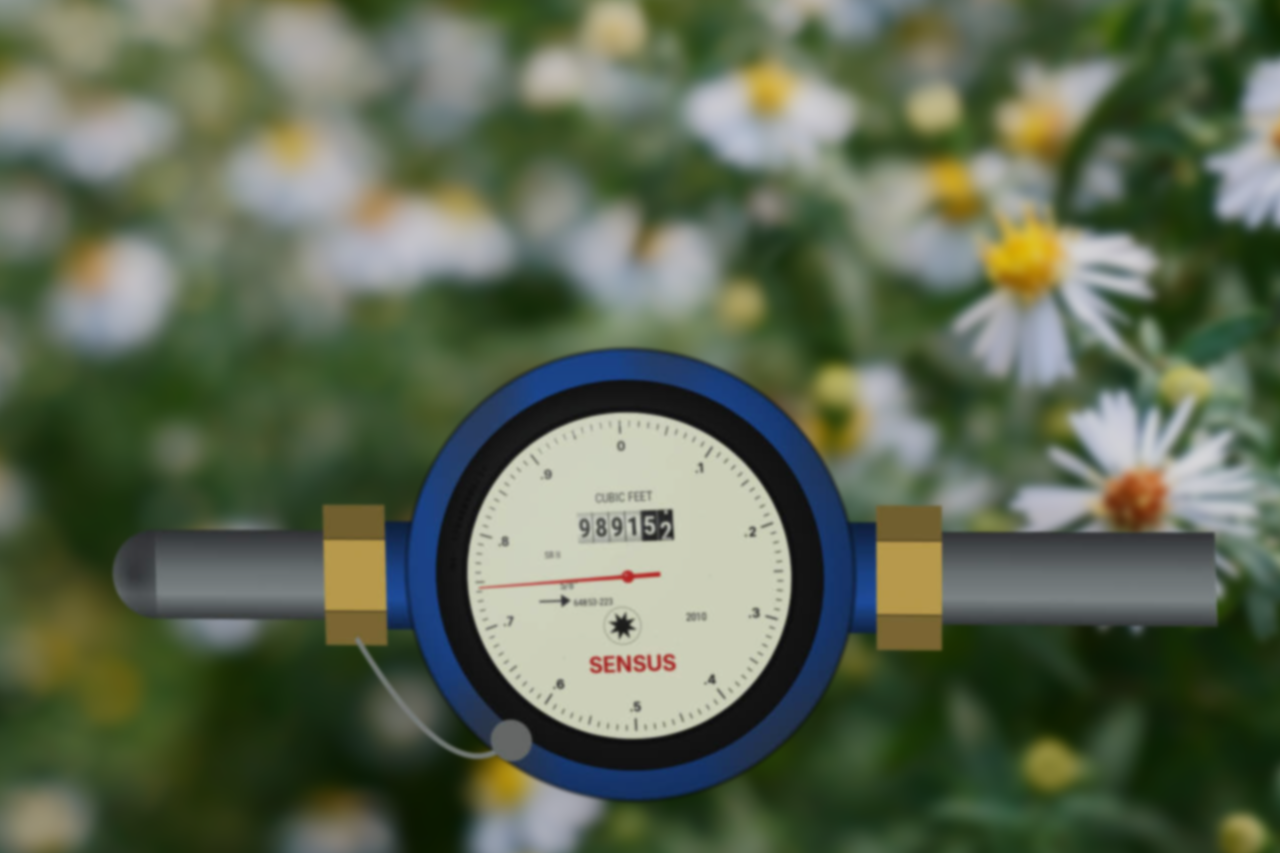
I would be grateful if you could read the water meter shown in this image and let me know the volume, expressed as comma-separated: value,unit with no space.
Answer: 989151.74,ft³
